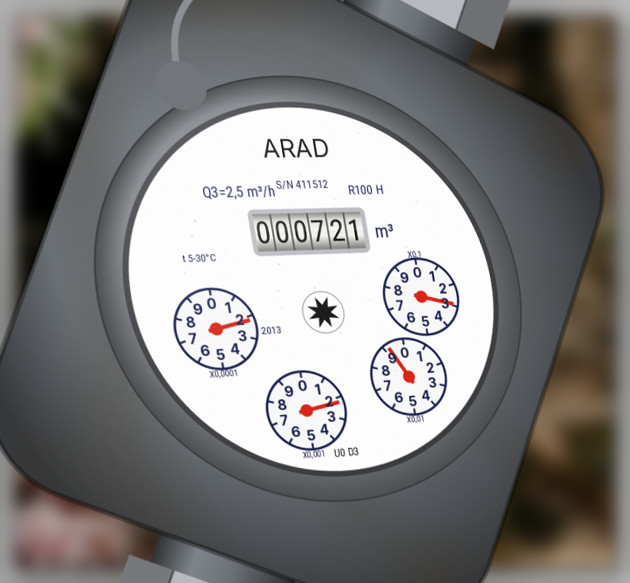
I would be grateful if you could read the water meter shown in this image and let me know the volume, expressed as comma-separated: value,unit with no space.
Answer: 721.2922,m³
